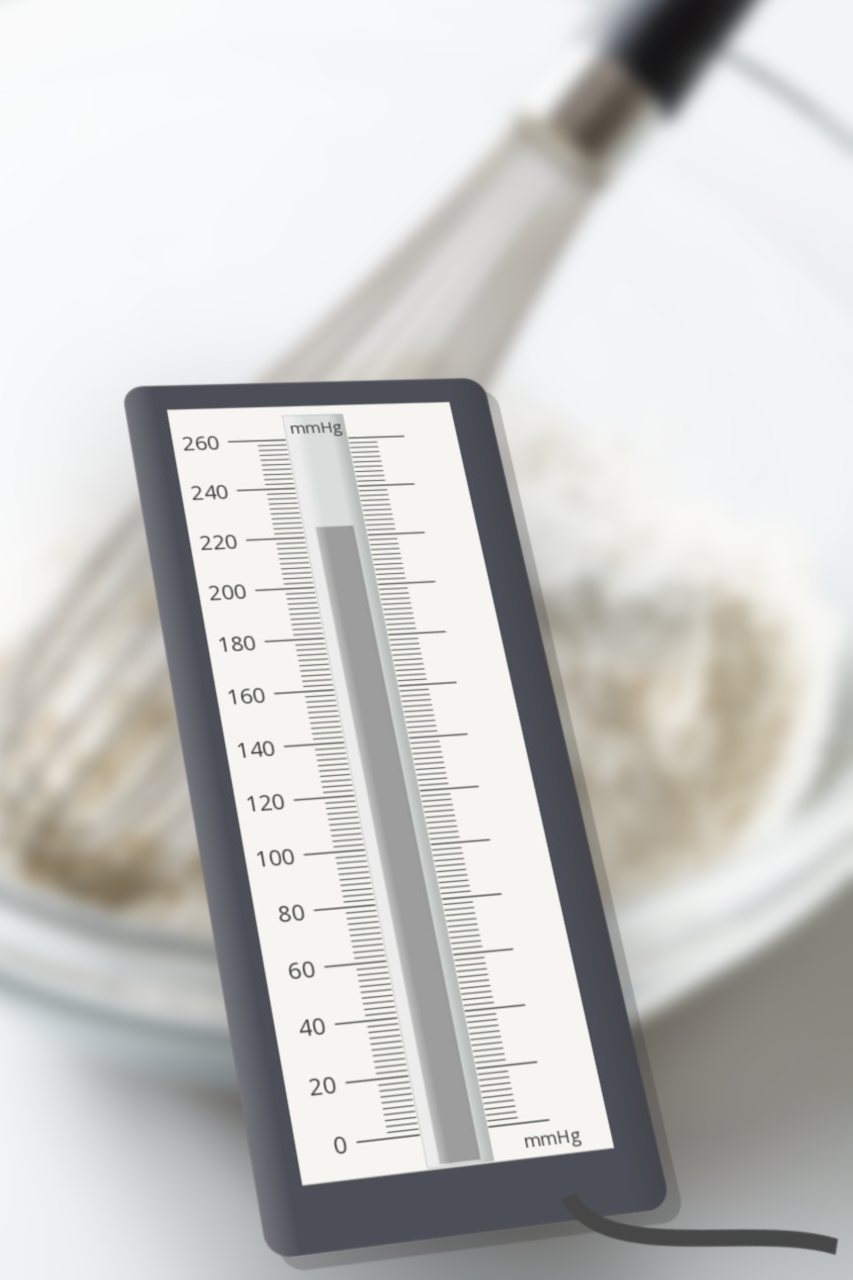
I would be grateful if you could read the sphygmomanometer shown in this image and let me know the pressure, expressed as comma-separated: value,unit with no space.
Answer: 224,mmHg
